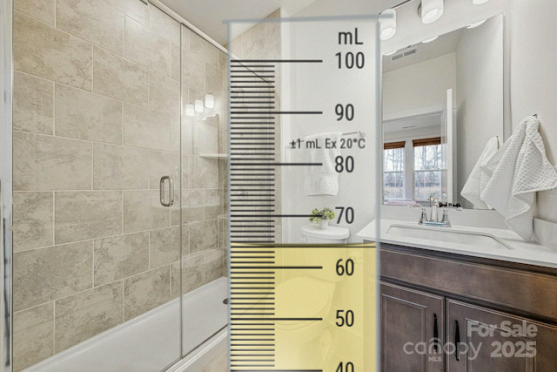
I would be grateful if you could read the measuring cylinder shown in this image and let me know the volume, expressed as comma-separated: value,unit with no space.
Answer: 64,mL
